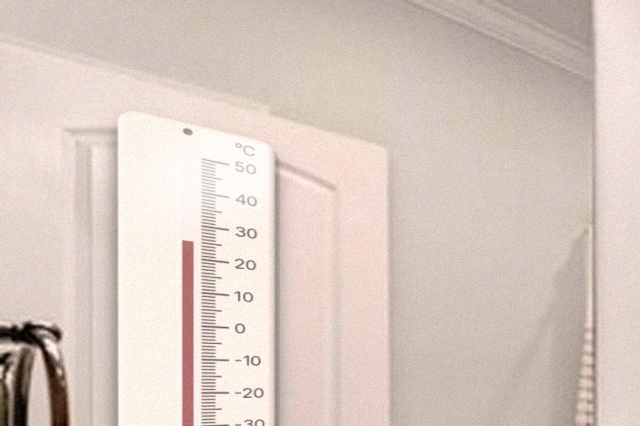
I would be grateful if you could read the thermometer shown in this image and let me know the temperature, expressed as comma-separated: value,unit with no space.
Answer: 25,°C
